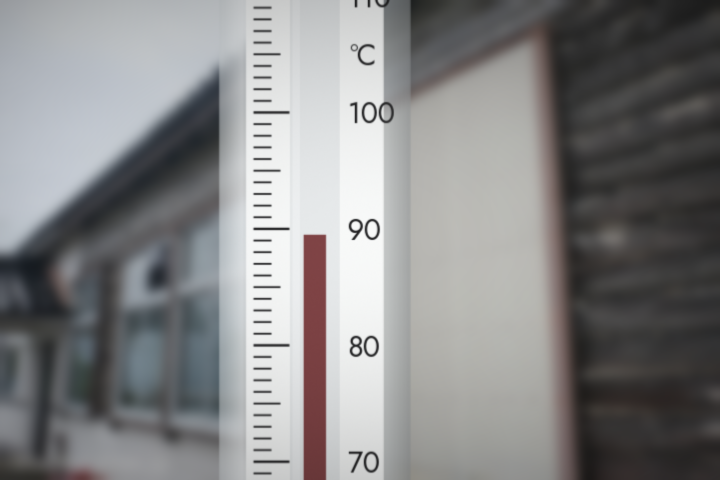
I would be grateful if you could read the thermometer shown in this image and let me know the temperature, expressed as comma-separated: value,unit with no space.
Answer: 89.5,°C
